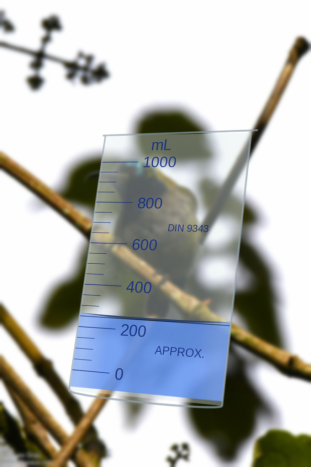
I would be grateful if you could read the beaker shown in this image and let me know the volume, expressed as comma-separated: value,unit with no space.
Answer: 250,mL
